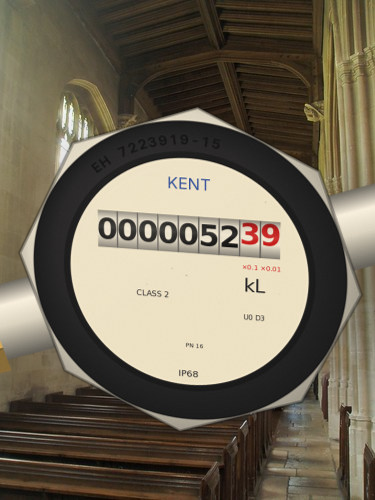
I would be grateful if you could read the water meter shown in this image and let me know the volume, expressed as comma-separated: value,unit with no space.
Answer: 52.39,kL
